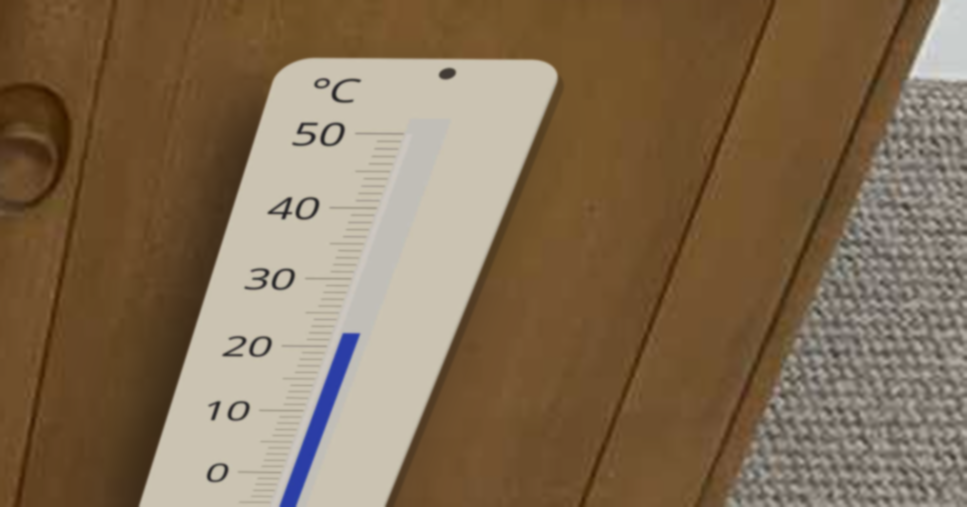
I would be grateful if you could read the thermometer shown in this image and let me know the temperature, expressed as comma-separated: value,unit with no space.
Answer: 22,°C
